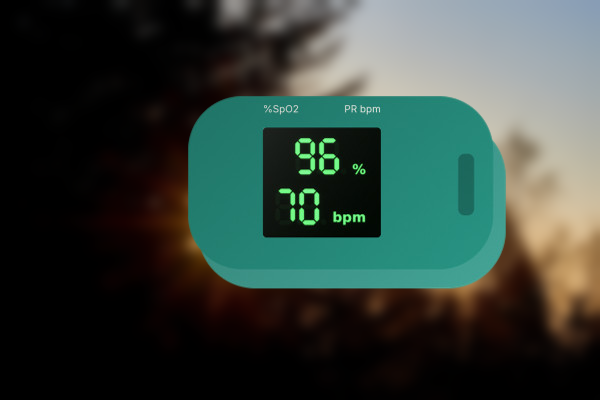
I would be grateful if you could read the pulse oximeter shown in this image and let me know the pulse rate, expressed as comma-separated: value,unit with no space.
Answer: 70,bpm
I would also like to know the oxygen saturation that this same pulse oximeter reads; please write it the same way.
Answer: 96,%
